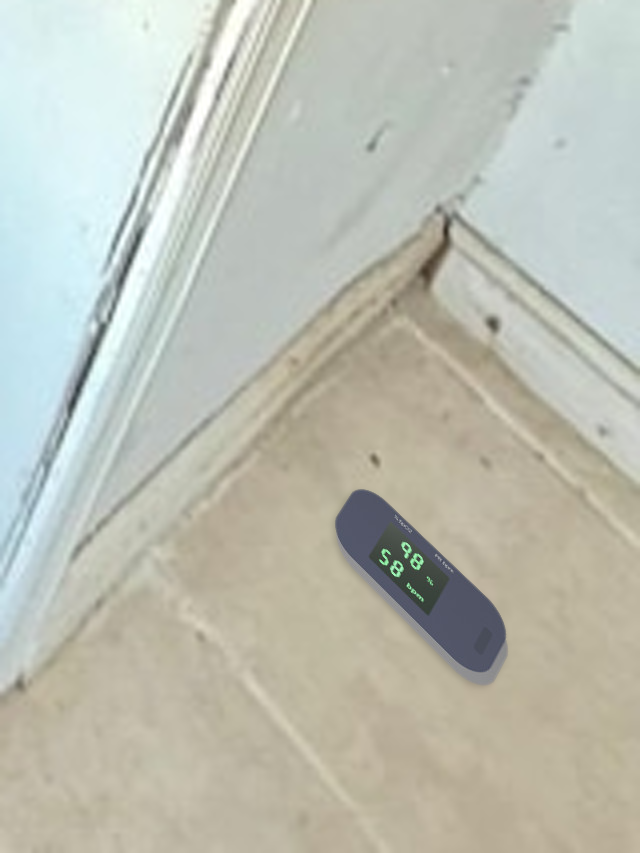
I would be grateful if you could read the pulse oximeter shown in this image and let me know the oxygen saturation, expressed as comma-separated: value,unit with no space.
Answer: 98,%
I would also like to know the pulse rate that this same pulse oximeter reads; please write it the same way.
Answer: 58,bpm
